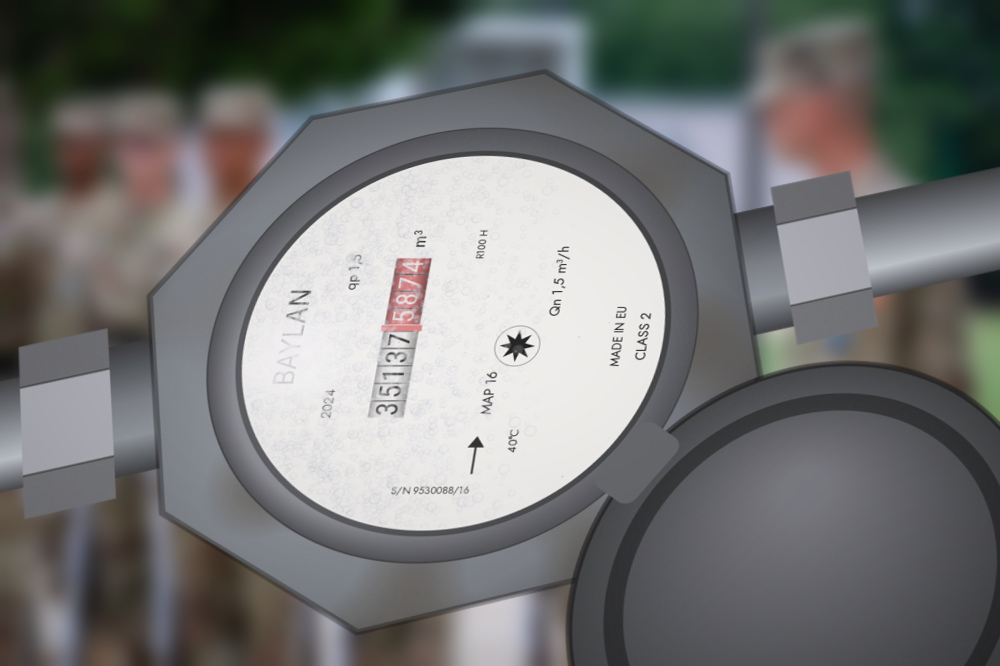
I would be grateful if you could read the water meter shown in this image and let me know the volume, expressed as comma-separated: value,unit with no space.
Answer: 35137.5874,m³
